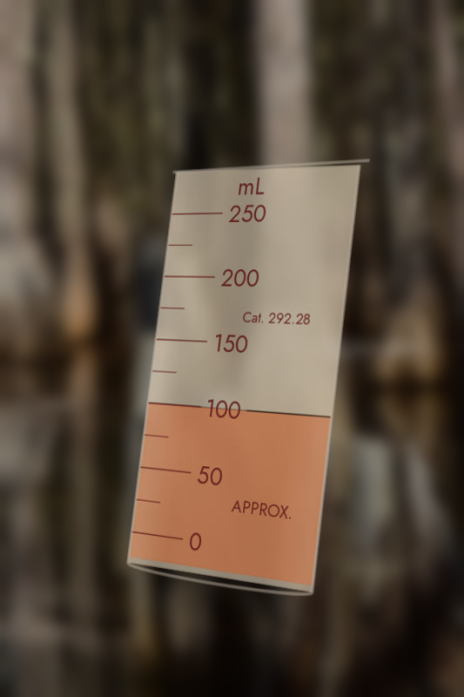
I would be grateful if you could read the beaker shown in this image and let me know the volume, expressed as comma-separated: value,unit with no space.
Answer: 100,mL
